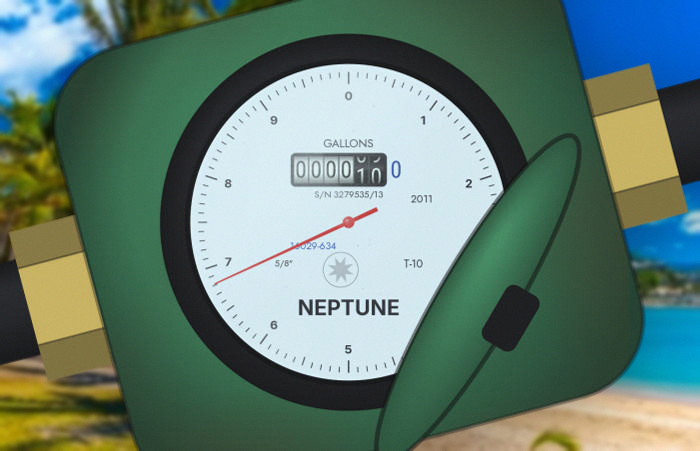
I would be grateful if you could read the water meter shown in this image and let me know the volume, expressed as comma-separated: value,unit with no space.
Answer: 96.8,gal
